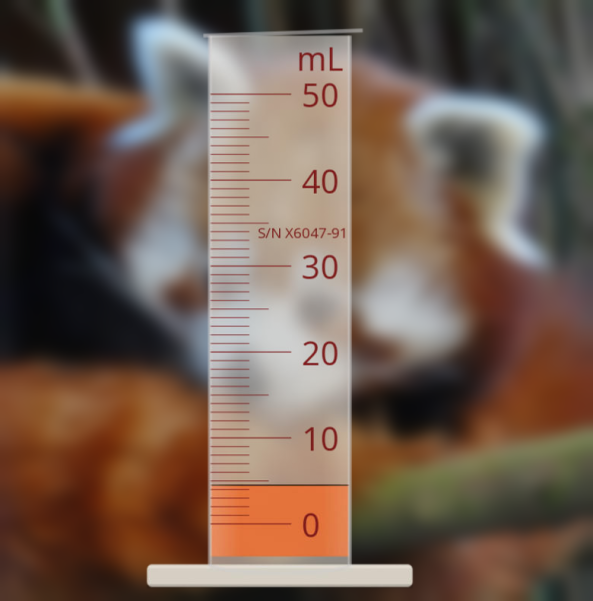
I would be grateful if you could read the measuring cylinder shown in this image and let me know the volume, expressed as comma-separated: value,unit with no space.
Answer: 4.5,mL
